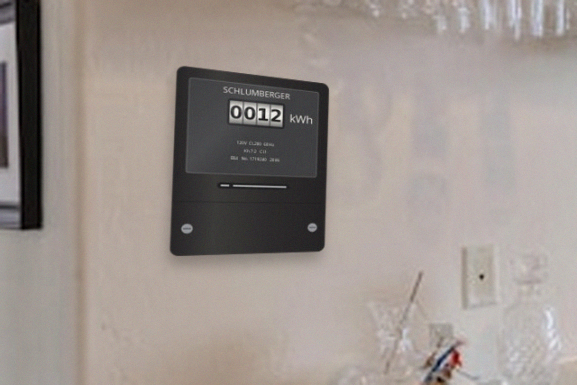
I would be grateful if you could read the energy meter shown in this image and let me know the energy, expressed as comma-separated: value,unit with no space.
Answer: 12,kWh
